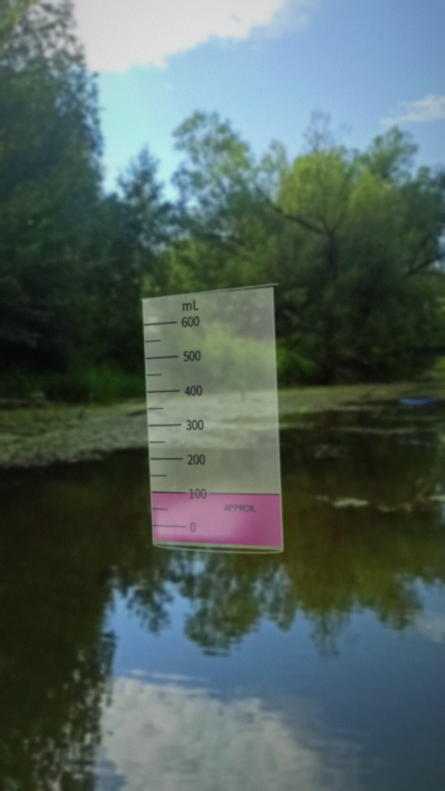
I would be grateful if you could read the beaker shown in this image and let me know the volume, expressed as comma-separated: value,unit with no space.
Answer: 100,mL
